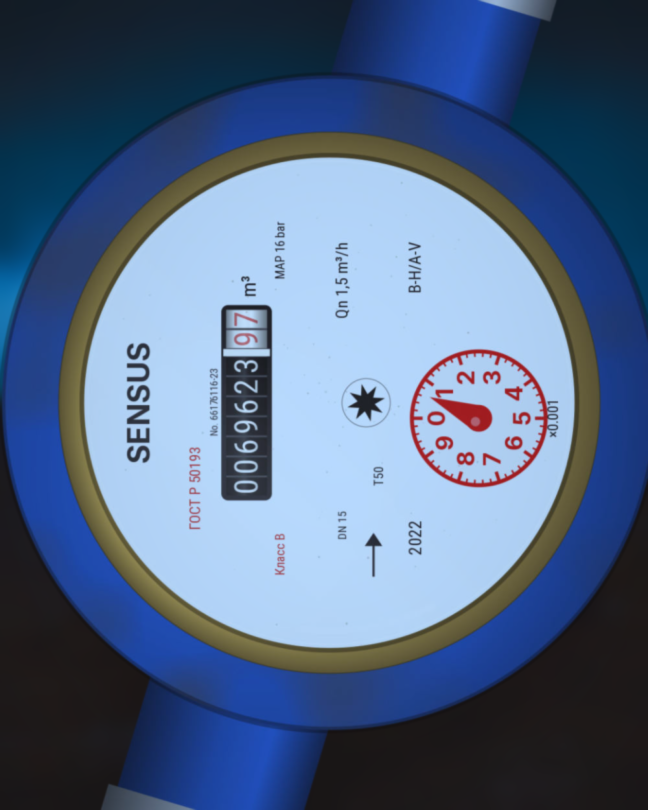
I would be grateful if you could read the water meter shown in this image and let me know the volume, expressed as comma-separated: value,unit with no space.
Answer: 69623.970,m³
